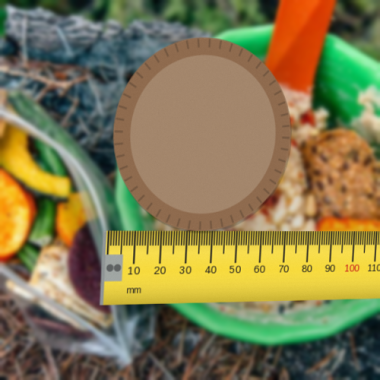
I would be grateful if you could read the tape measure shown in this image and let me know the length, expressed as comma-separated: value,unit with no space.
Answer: 70,mm
